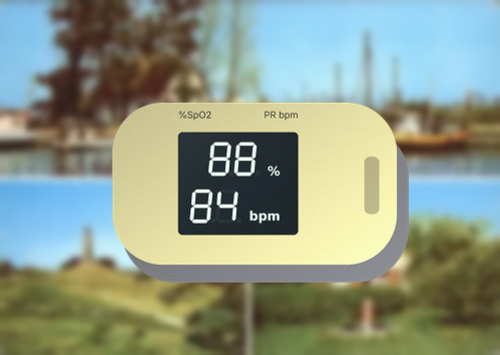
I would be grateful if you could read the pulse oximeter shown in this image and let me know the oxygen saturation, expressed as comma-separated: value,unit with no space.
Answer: 88,%
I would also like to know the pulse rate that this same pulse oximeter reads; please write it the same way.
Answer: 84,bpm
